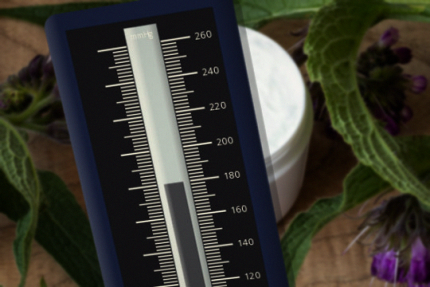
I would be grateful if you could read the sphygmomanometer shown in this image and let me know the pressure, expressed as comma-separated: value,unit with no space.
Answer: 180,mmHg
